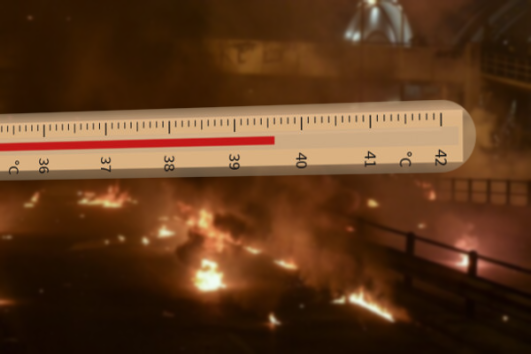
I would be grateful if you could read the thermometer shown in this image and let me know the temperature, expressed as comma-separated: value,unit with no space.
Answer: 39.6,°C
